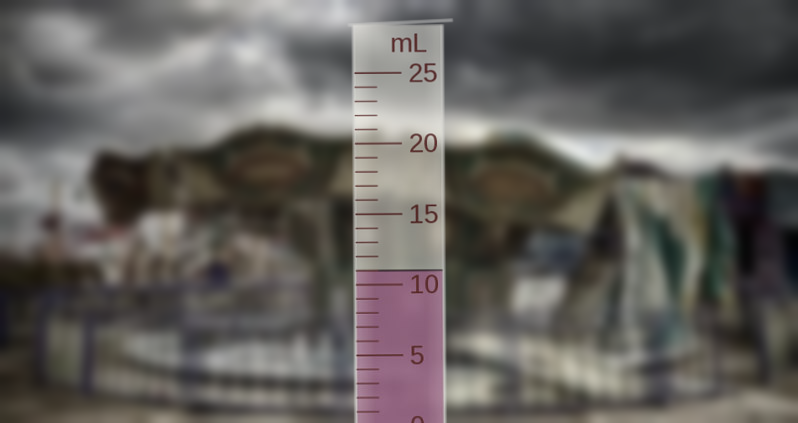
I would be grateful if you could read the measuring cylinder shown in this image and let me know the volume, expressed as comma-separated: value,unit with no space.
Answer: 11,mL
